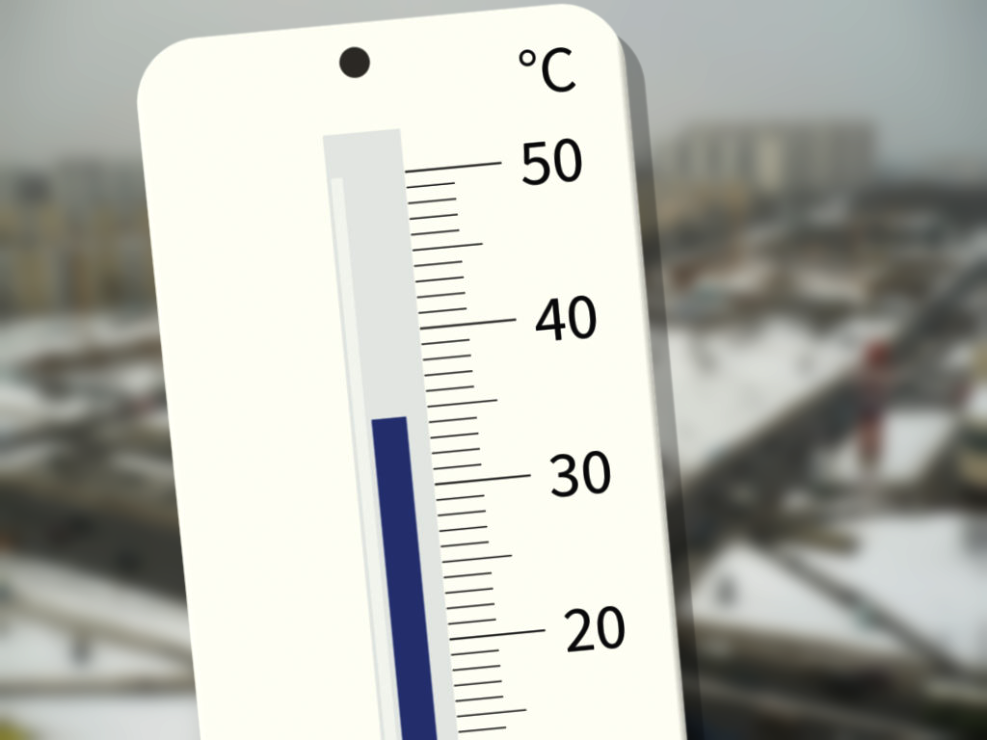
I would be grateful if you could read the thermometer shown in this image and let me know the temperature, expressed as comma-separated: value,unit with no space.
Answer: 34.5,°C
